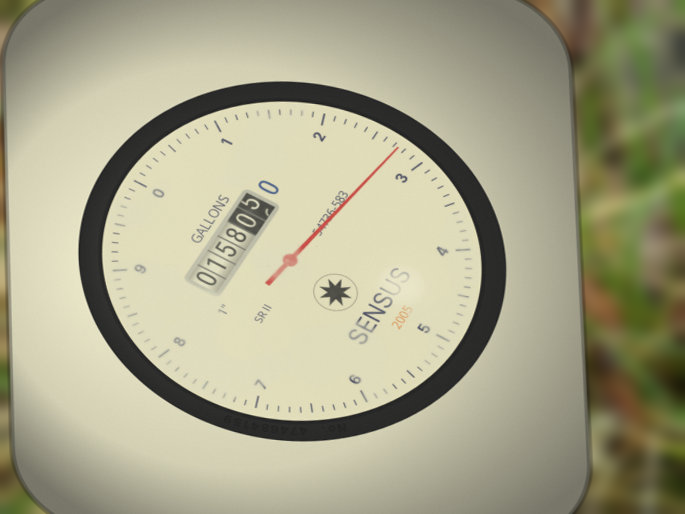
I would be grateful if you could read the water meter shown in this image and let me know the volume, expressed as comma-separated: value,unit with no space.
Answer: 158052.7,gal
